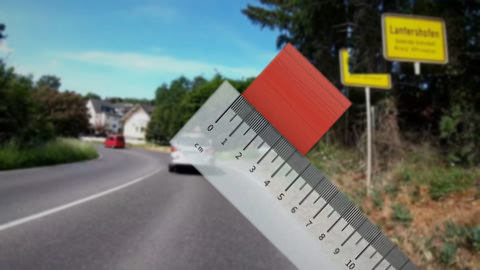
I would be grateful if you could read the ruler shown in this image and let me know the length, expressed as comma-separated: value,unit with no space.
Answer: 4.5,cm
